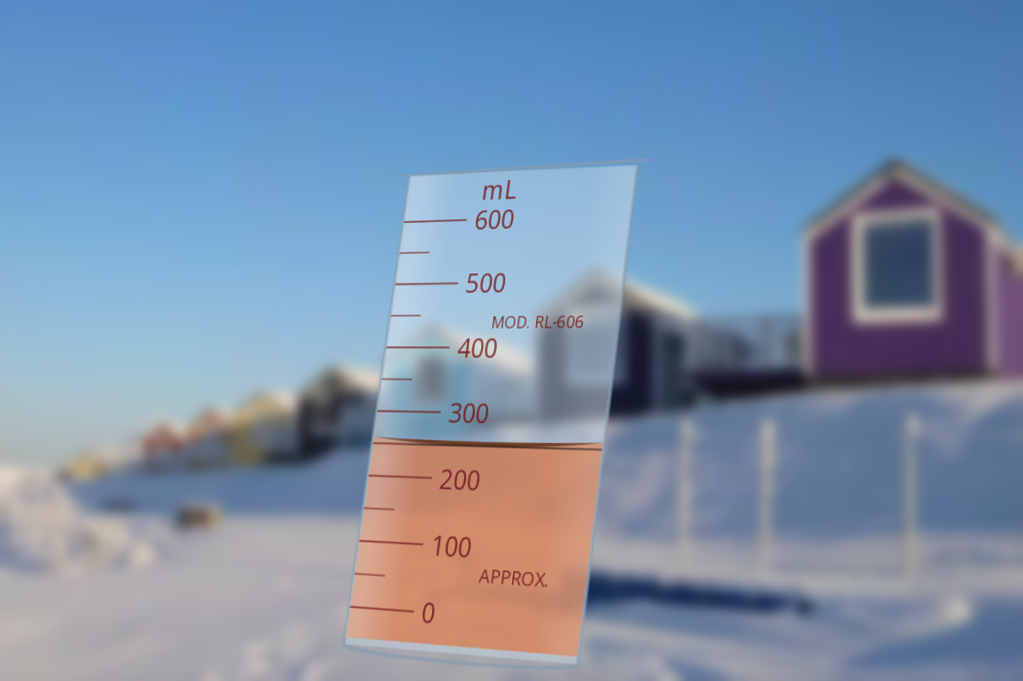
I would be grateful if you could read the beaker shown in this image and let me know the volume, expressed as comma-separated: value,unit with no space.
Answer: 250,mL
